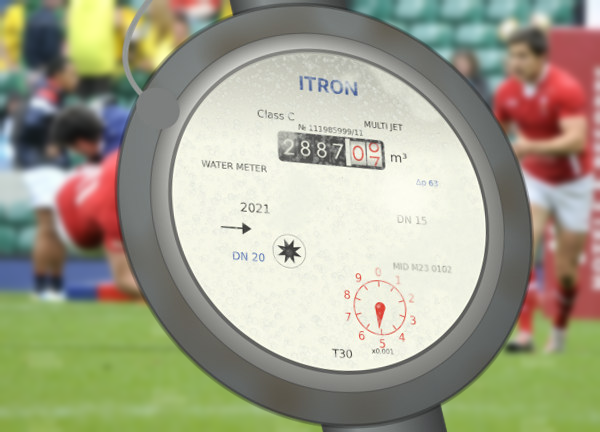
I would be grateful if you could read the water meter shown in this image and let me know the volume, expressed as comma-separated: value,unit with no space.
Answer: 2887.065,m³
